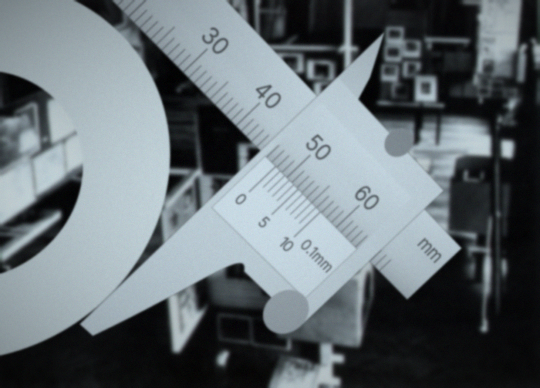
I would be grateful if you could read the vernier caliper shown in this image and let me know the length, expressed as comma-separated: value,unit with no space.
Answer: 47.8,mm
